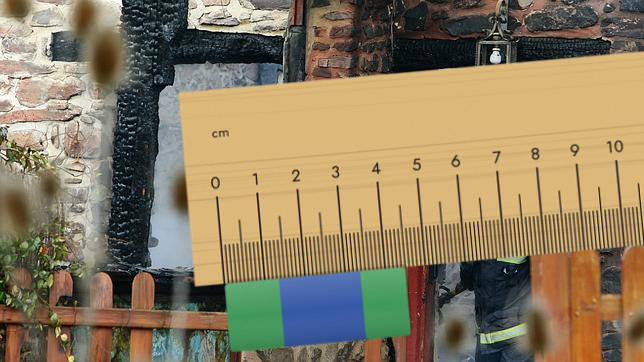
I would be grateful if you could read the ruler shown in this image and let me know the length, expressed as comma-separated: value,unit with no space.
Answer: 4.5,cm
